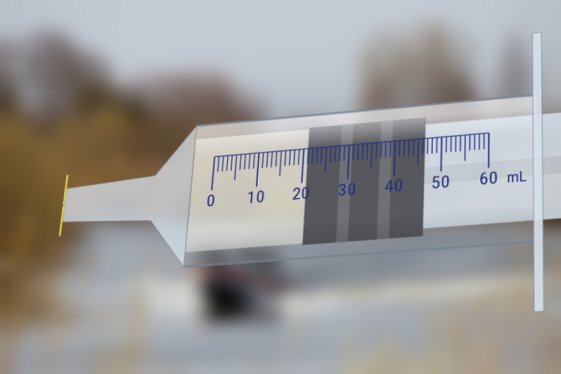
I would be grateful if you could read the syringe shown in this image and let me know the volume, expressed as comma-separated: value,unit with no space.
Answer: 21,mL
